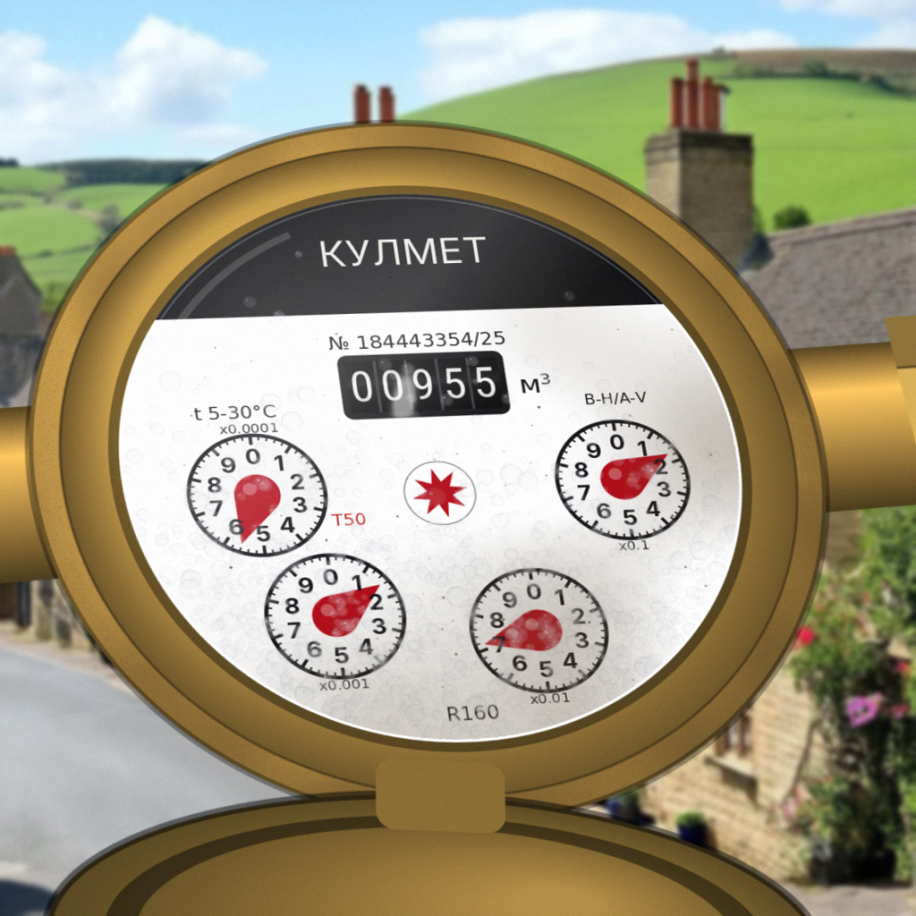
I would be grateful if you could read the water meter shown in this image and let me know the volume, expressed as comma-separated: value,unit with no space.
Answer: 955.1715,m³
